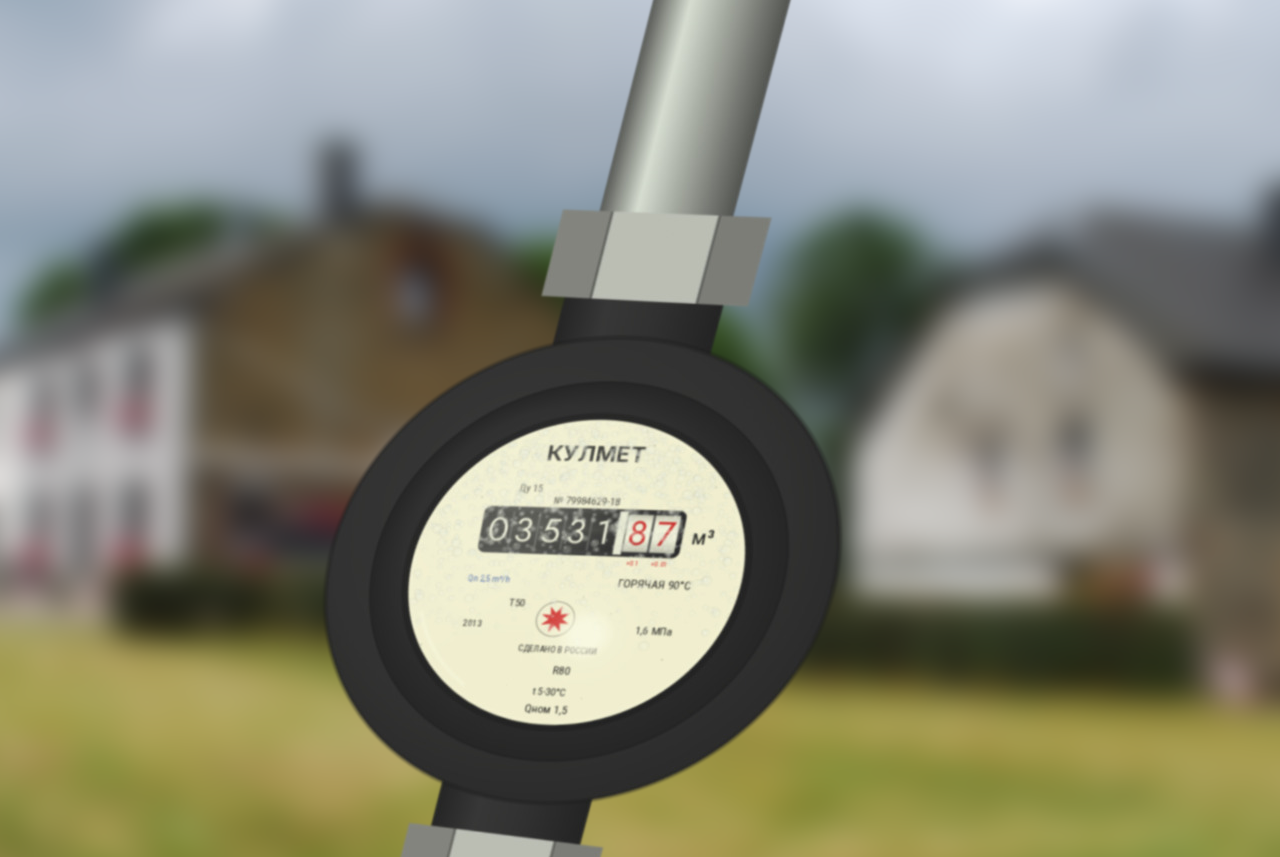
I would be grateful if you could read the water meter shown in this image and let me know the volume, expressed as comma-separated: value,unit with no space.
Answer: 3531.87,m³
